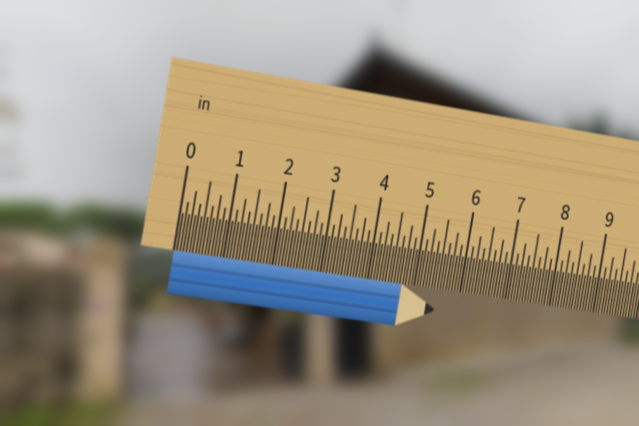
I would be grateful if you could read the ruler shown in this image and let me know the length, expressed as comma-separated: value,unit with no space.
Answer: 5.5,in
